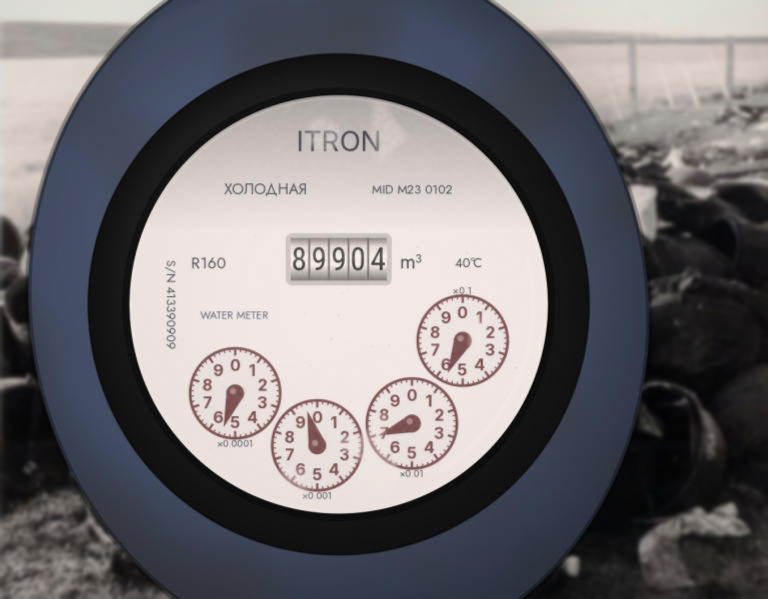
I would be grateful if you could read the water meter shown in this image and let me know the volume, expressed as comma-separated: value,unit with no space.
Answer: 89904.5695,m³
